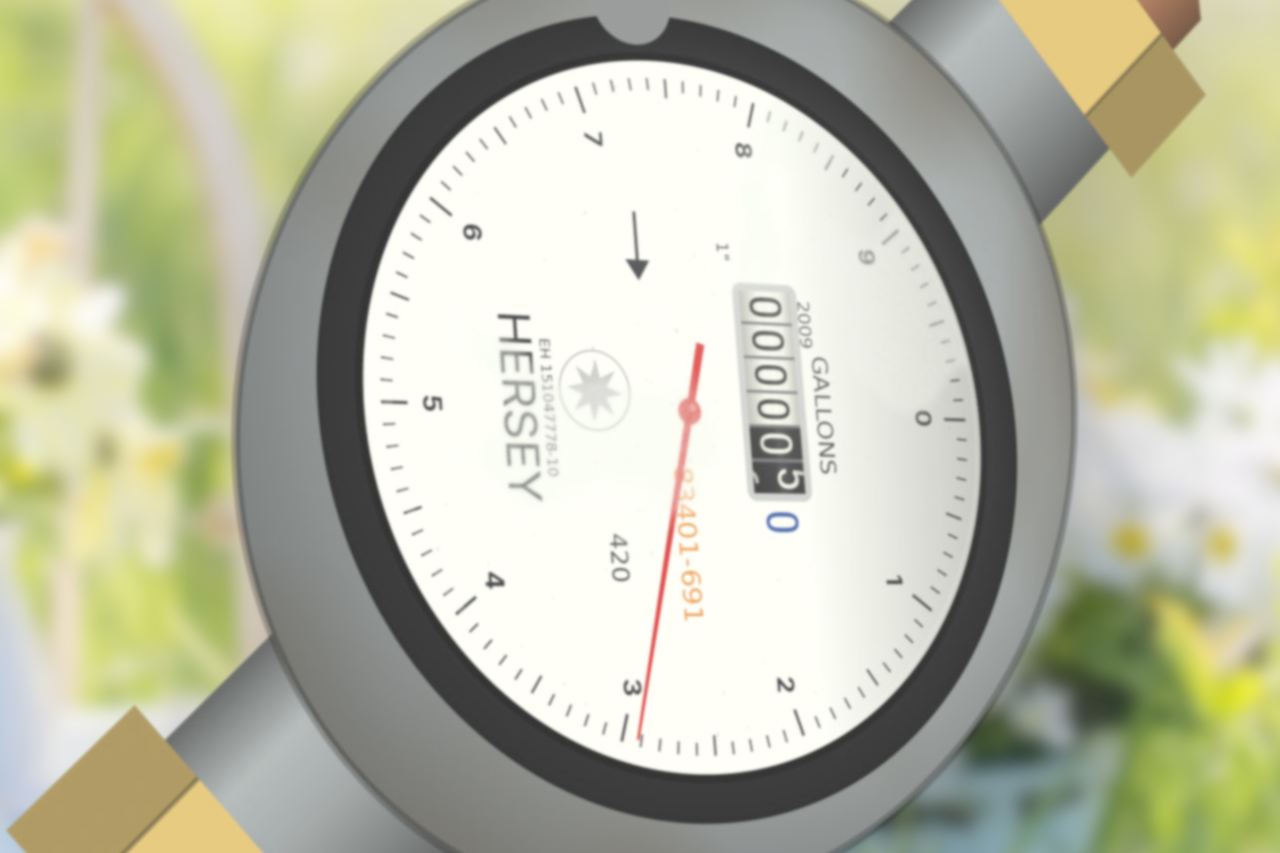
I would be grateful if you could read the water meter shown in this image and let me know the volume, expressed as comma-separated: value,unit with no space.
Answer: 52.9,gal
